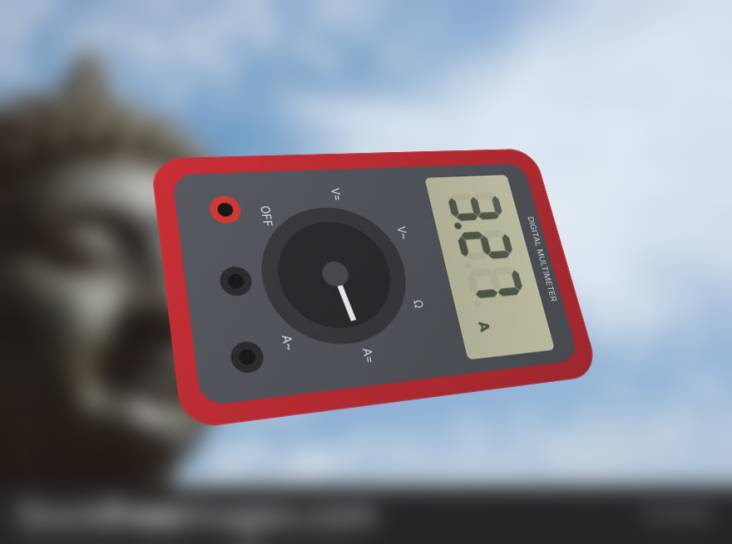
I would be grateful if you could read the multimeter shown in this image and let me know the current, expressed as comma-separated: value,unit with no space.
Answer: 3.27,A
